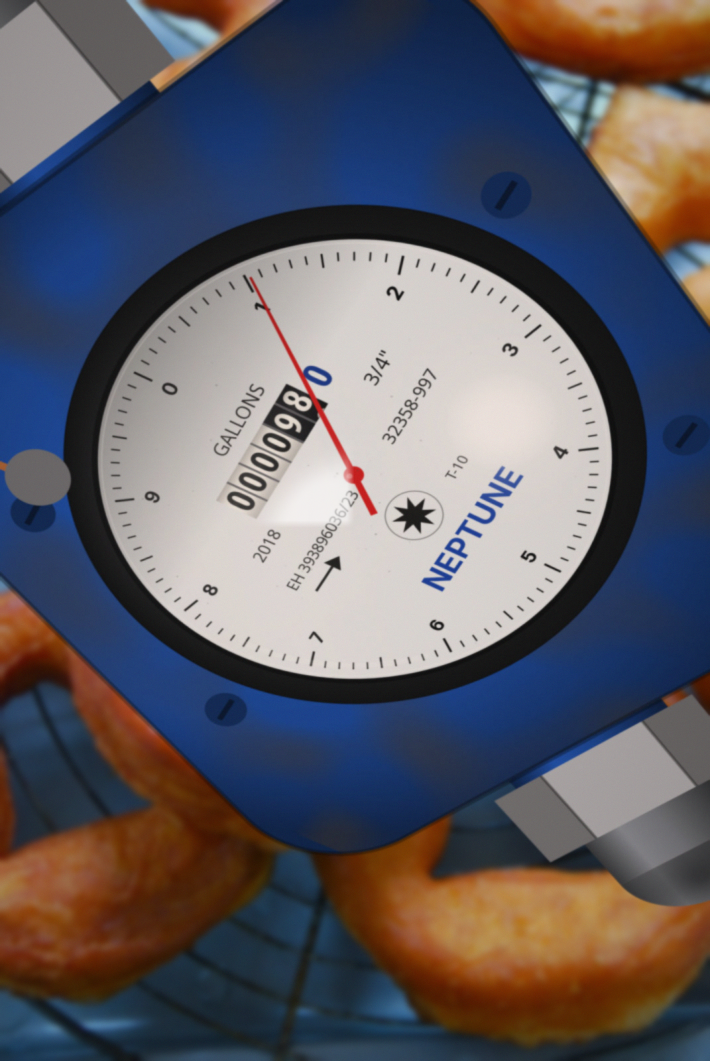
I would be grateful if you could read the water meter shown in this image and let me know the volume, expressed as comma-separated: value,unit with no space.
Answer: 981.0,gal
